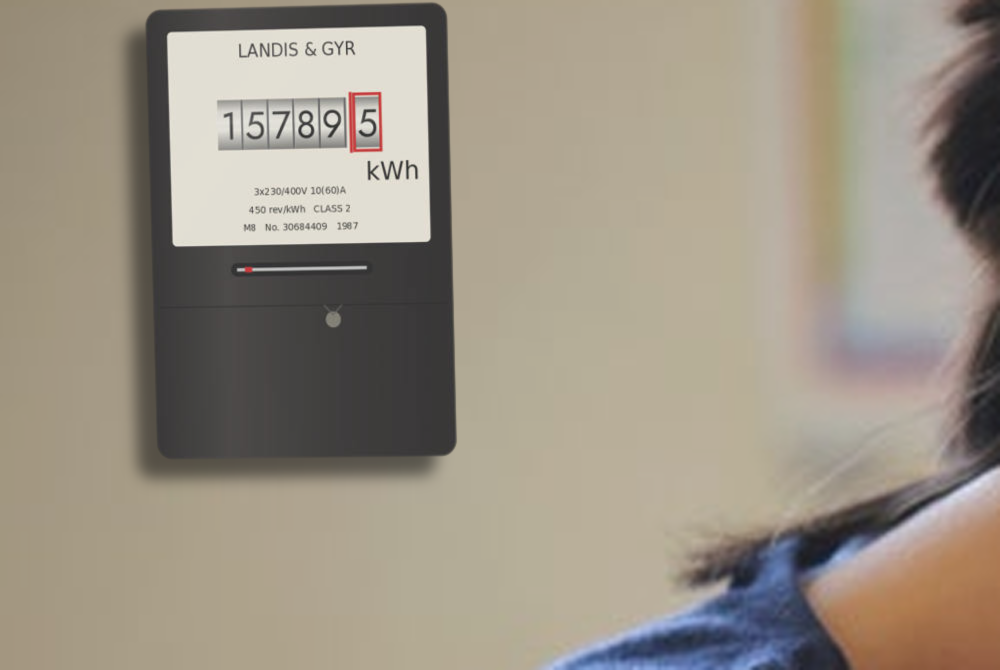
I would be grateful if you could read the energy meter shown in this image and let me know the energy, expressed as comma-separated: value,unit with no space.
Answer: 15789.5,kWh
